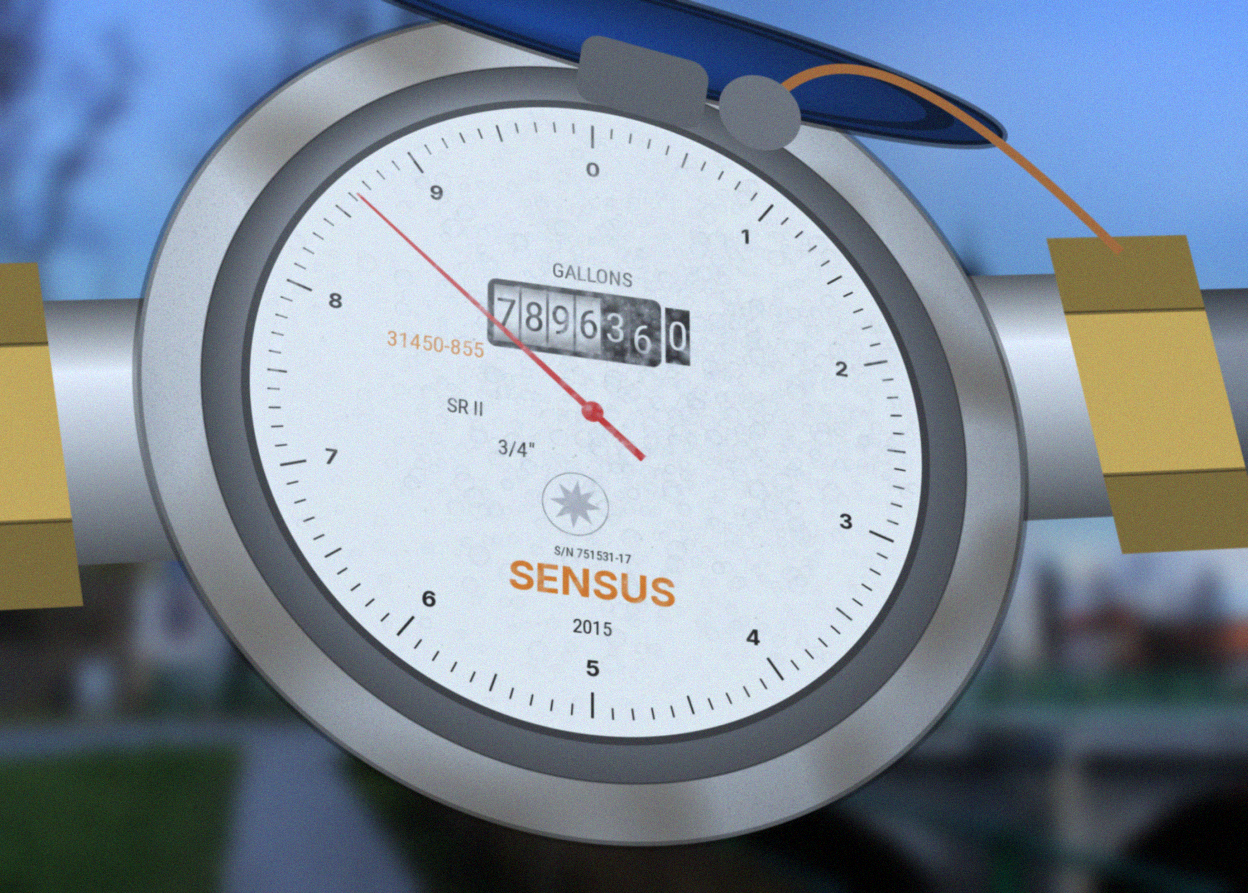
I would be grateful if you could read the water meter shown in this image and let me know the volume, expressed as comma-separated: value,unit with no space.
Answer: 7896358.6,gal
